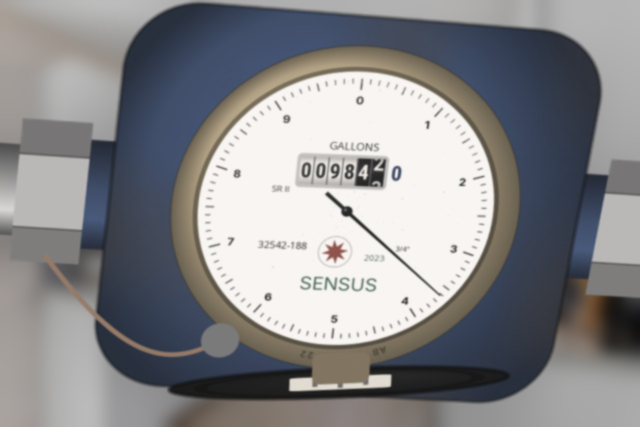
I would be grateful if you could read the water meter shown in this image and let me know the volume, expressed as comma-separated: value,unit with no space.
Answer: 98423.6,gal
